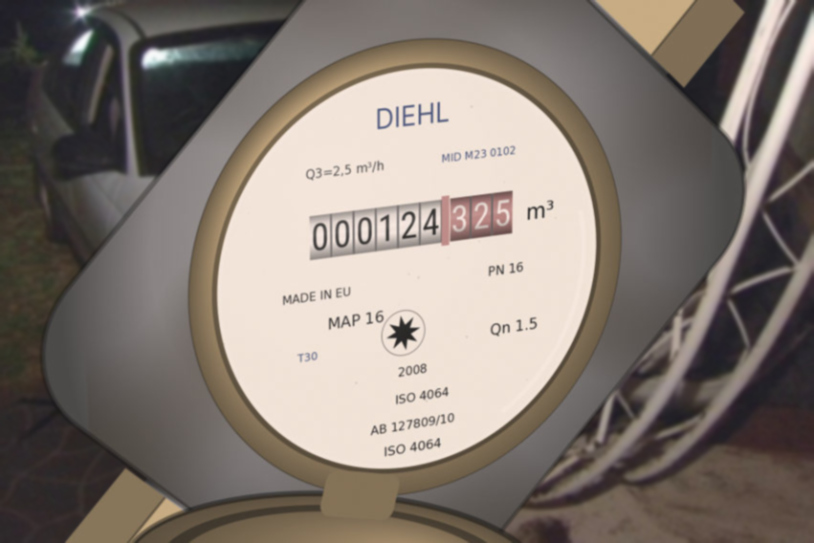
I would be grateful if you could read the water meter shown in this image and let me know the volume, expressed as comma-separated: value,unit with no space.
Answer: 124.325,m³
